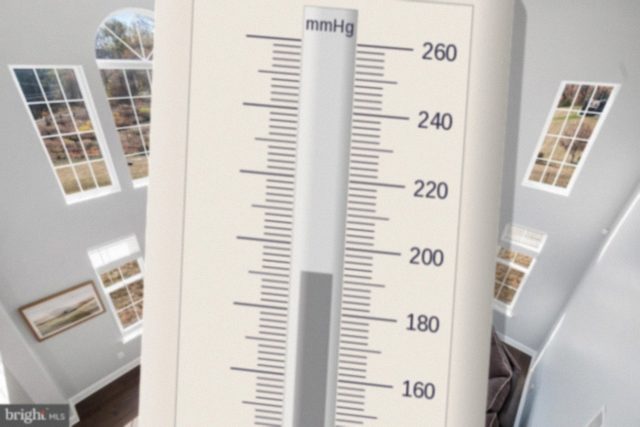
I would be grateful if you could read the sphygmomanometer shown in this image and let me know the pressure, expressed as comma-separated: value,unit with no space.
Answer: 192,mmHg
